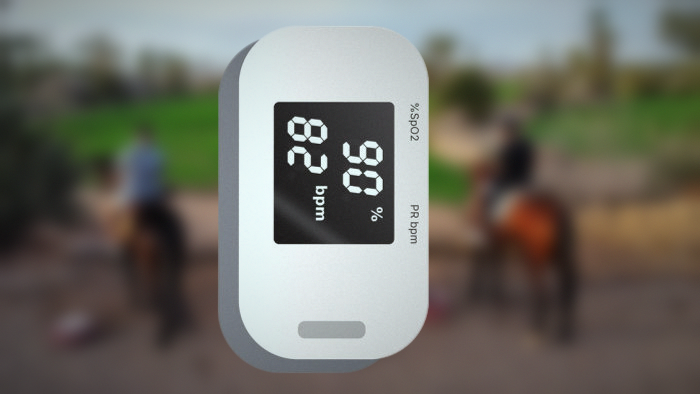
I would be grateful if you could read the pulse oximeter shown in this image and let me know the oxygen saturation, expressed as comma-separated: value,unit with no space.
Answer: 90,%
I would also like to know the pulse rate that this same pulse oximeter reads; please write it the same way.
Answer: 82,bpm
